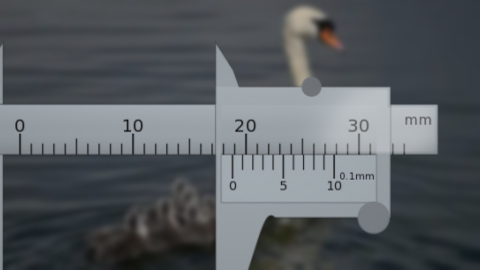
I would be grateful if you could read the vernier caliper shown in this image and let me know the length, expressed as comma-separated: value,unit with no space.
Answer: 18.8,mm
